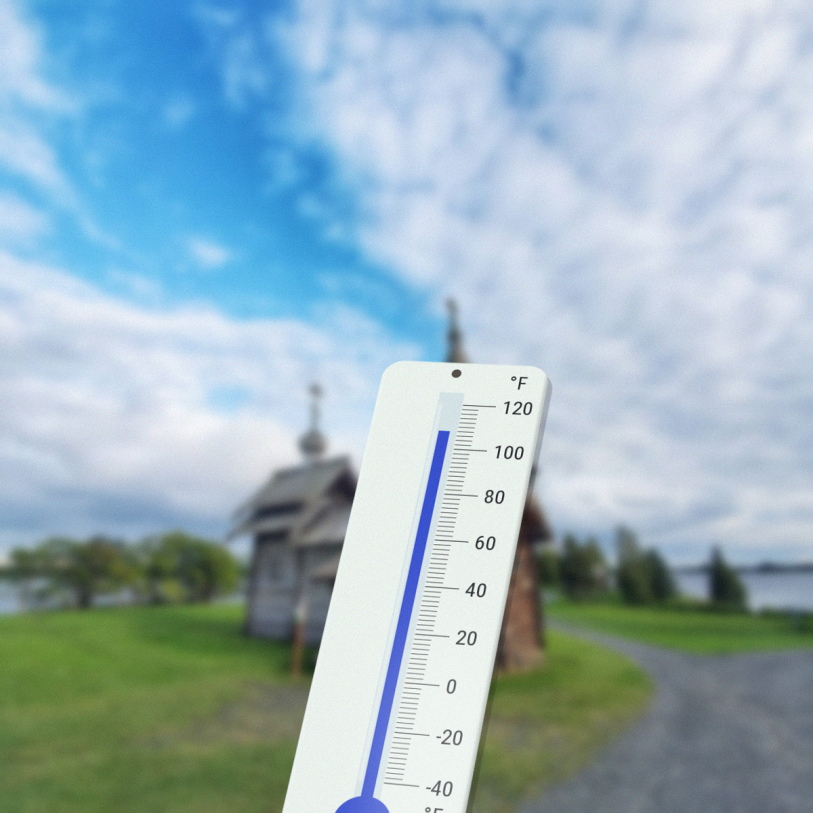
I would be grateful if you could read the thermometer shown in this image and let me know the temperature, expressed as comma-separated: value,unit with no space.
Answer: 108,°F
